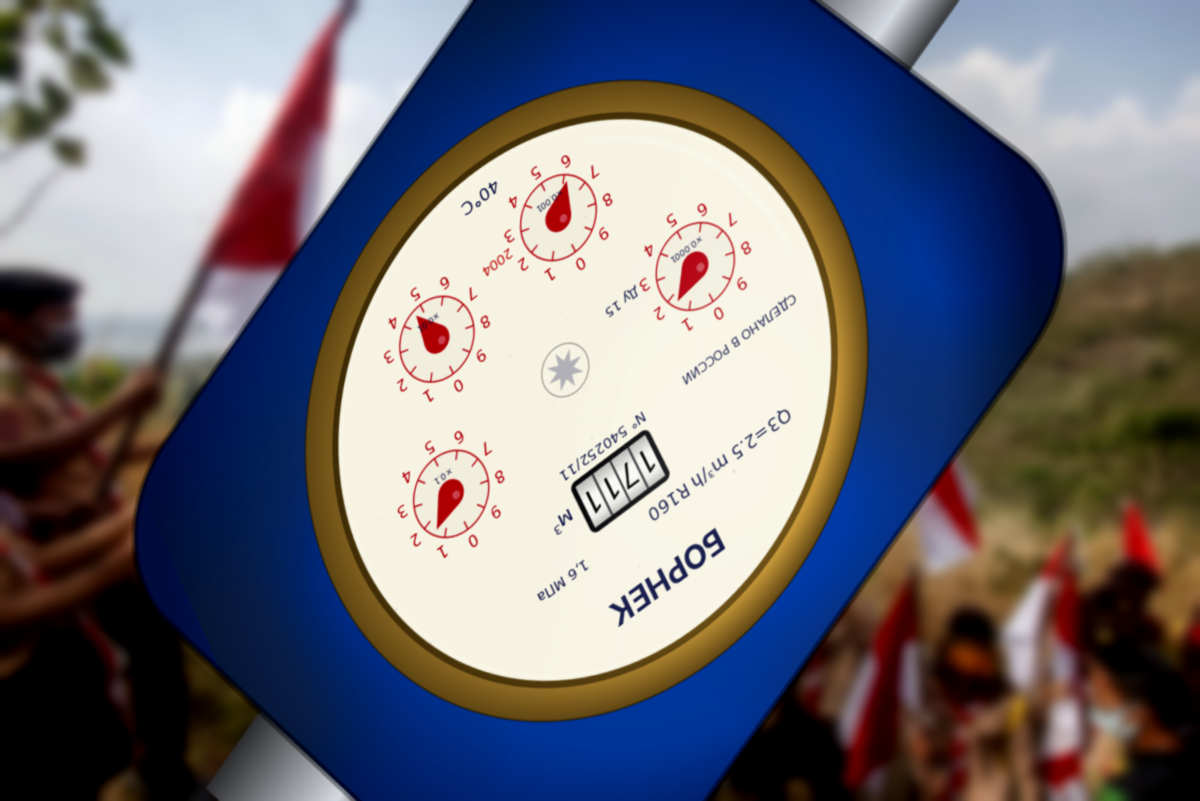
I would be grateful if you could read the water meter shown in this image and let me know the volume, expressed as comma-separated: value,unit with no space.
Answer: 1711.1461,m³
